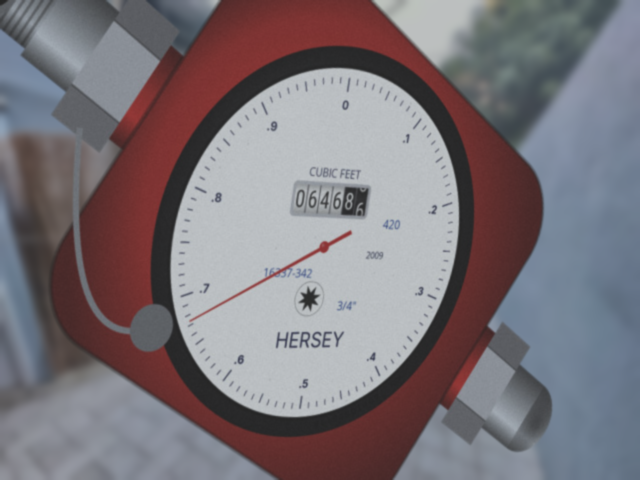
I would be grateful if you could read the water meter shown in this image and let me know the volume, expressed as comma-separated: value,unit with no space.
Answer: 64685.67,ft³
